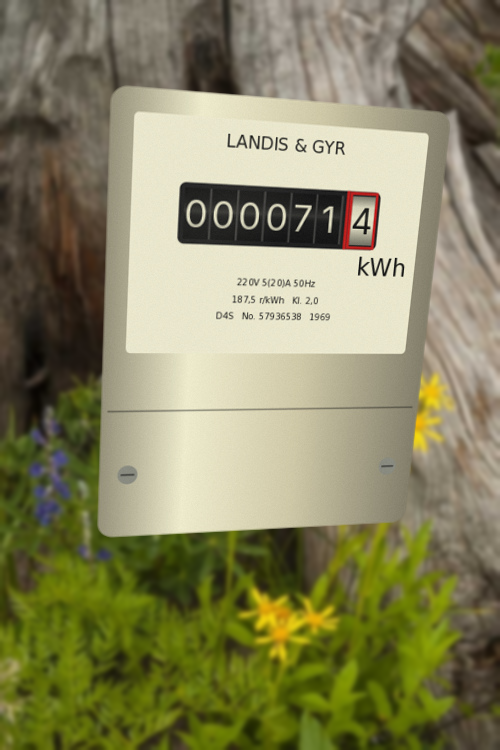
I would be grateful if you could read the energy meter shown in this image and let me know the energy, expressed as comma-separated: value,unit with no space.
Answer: 71.4,kWh
